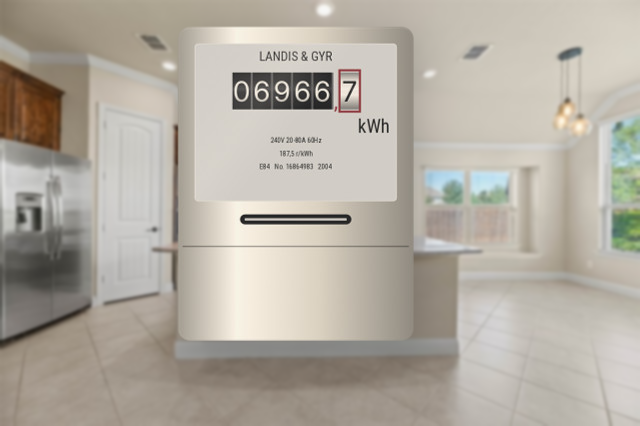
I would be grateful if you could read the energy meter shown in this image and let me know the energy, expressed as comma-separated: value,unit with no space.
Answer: 6966.7,kWh
